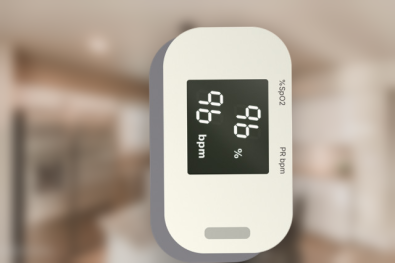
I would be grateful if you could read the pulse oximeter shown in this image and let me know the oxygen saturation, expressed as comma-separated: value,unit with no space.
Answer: 96,%
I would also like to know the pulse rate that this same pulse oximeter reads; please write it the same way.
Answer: 96,bpm
